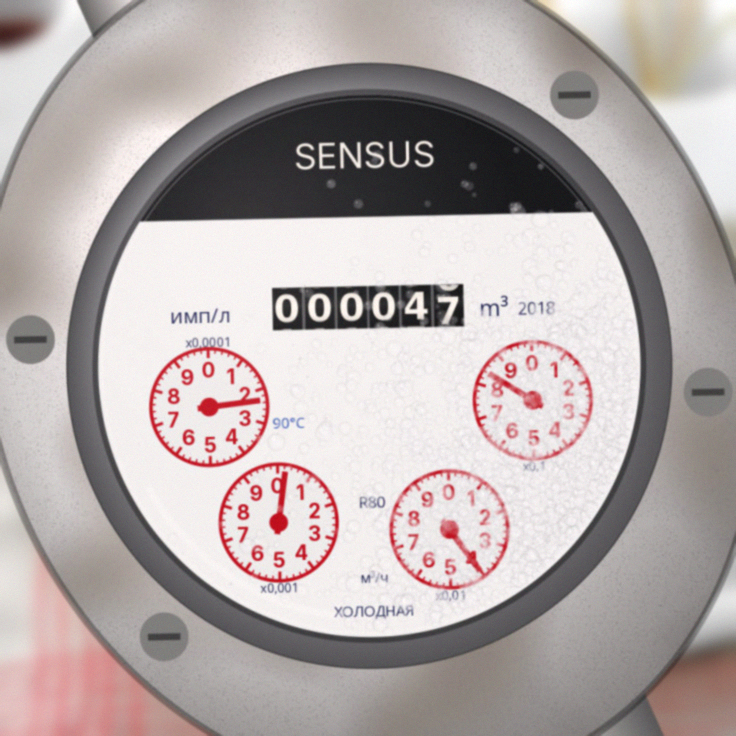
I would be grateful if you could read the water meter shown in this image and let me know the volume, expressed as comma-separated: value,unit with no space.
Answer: 46.8402,m³
